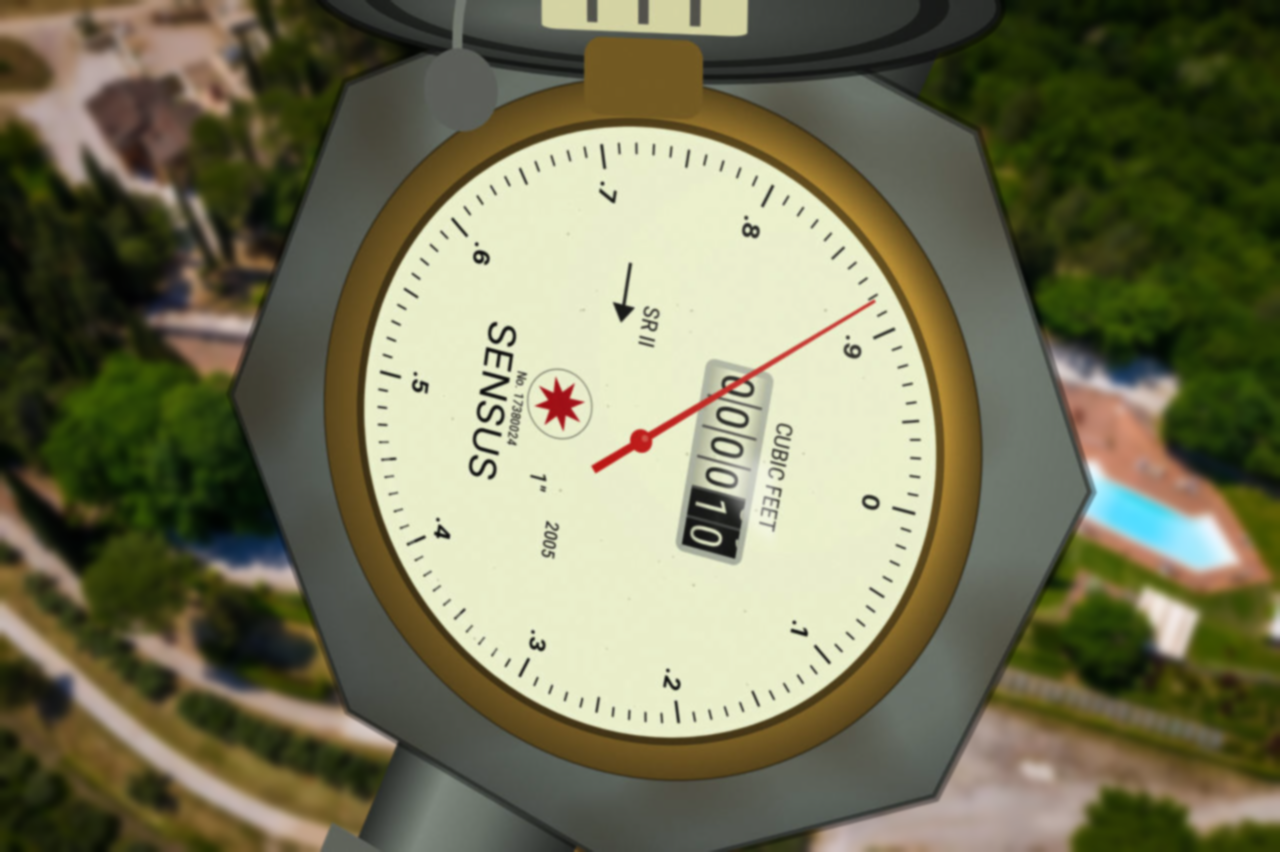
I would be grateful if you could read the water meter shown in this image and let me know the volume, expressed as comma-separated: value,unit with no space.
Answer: 9.88,ft³
